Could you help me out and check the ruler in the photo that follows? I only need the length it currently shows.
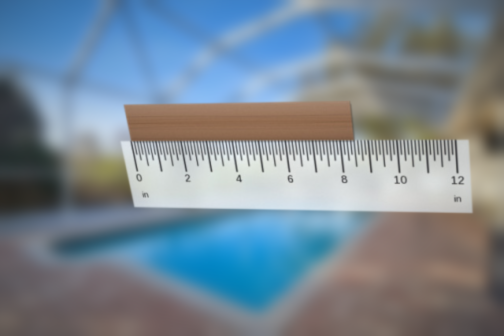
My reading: 8.5 in
